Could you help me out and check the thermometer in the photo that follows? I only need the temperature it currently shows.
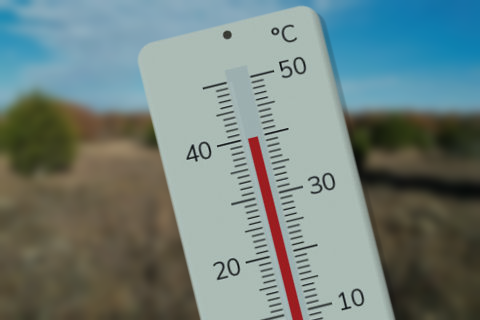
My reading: 40 °C
